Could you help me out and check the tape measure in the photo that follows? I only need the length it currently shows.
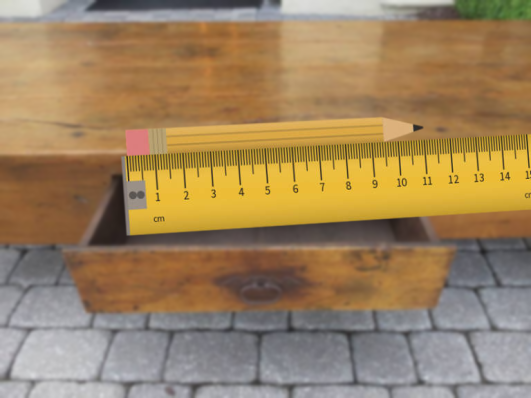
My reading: 11 cm
